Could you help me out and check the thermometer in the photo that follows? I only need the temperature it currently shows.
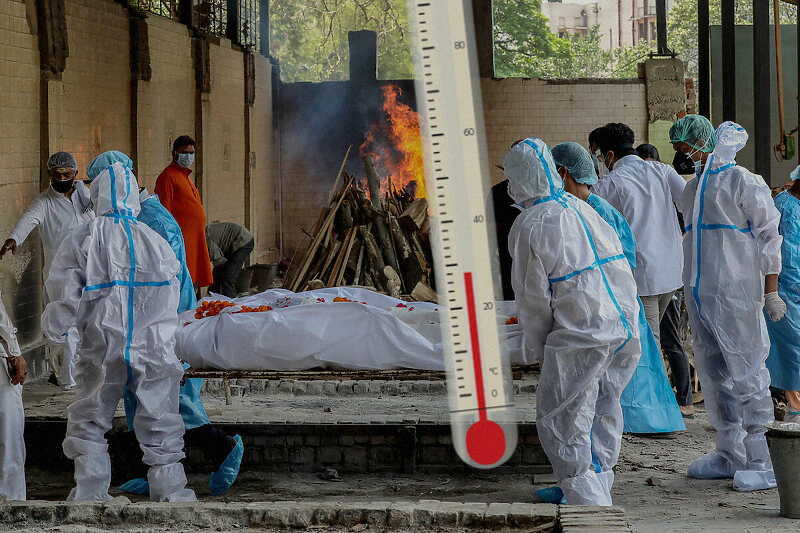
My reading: 28 °C
